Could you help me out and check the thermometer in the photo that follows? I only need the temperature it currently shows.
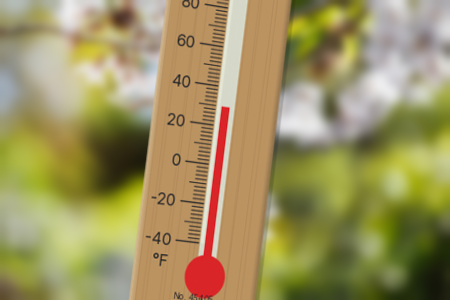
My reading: 30 °F
